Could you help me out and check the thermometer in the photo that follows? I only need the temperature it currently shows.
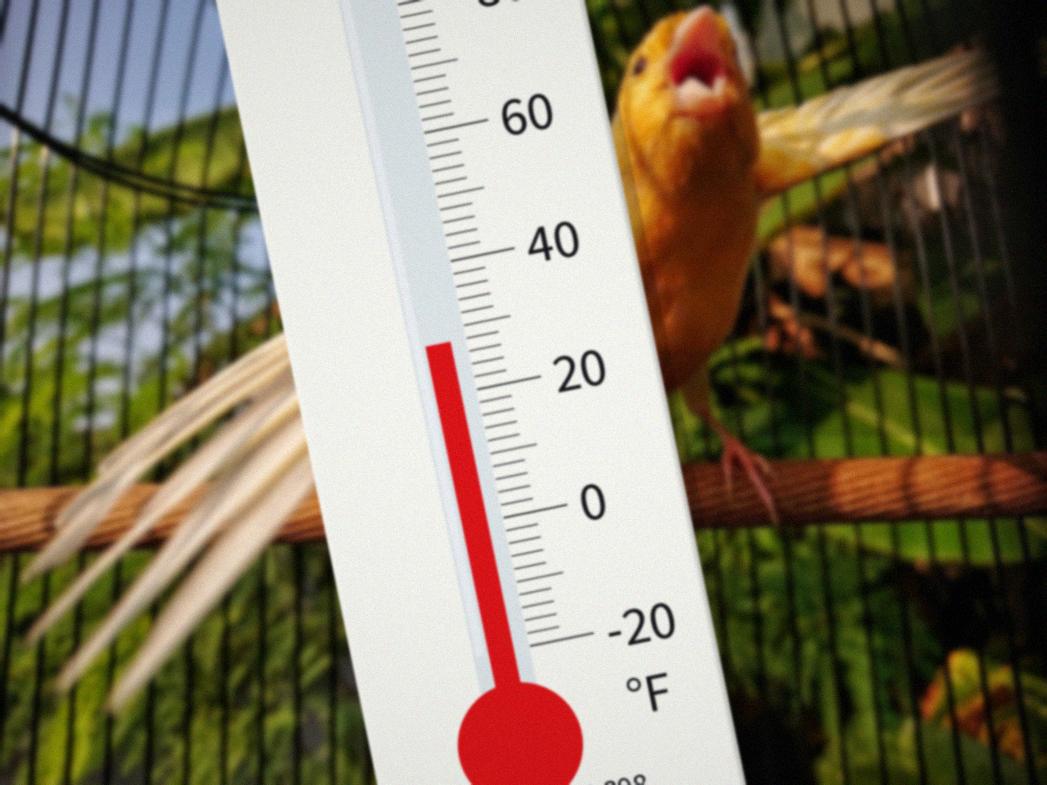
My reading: 28 °F
